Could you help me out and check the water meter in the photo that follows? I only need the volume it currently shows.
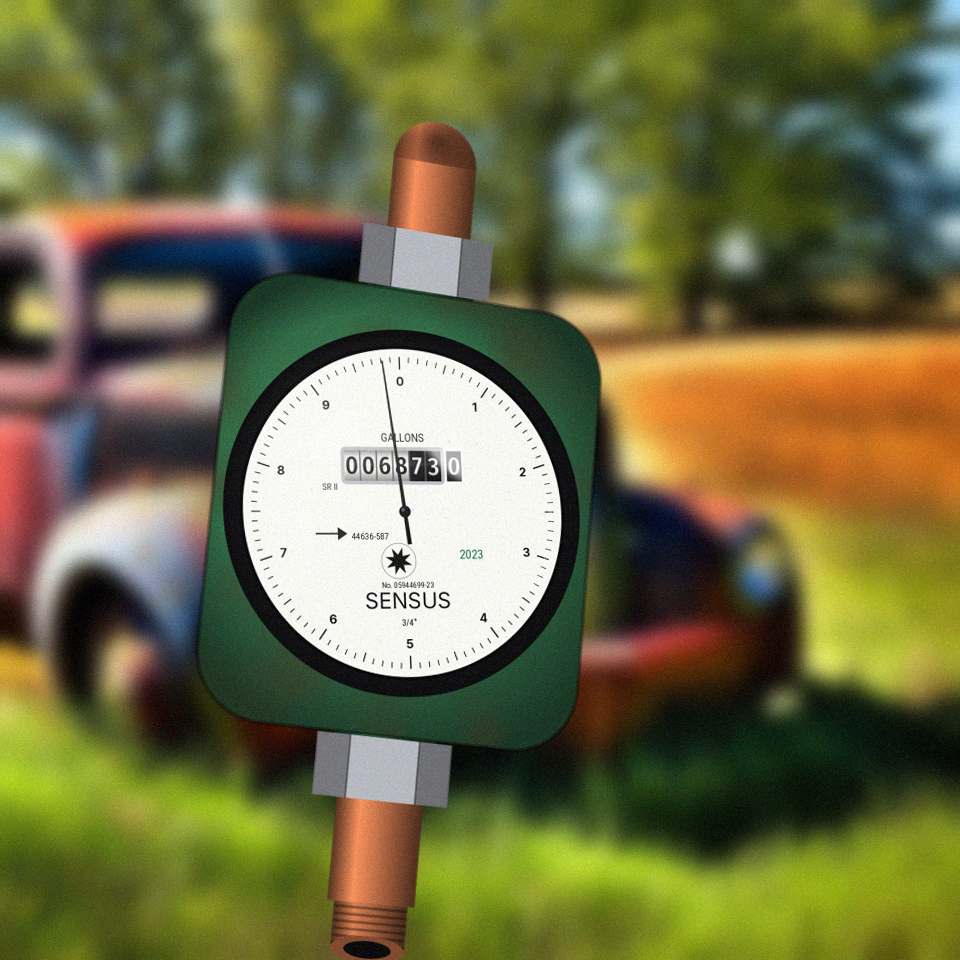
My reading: 68729.8 gal
